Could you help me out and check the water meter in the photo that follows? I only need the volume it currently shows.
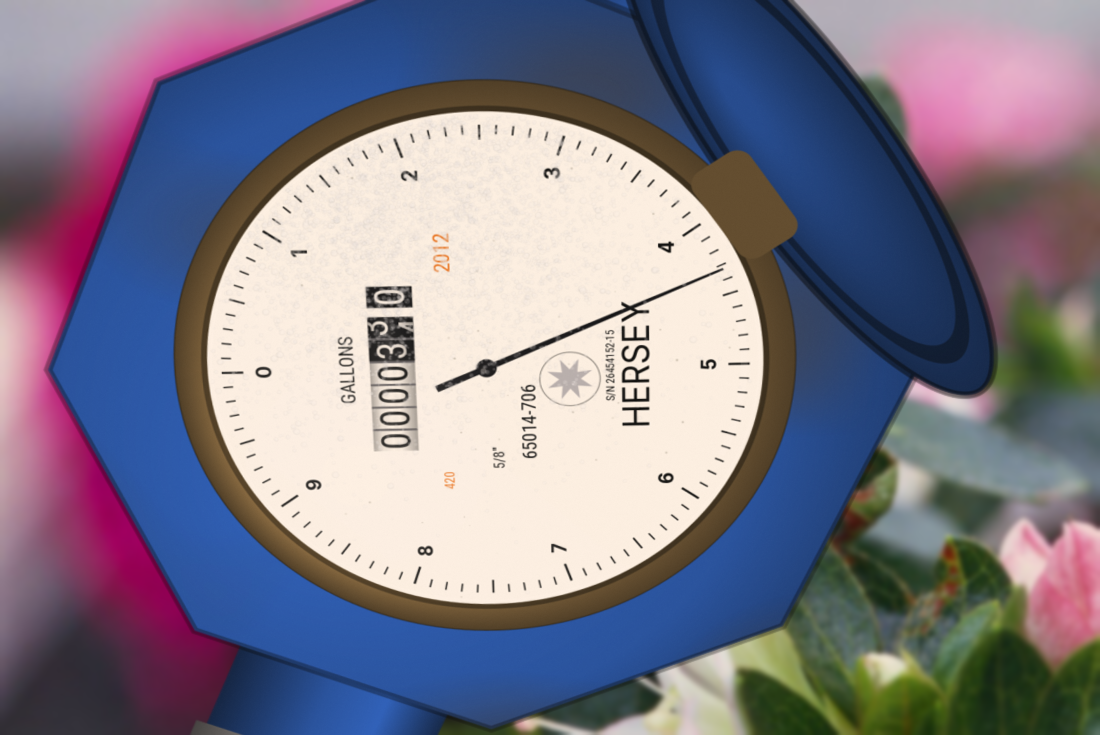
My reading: 334.3 gal
